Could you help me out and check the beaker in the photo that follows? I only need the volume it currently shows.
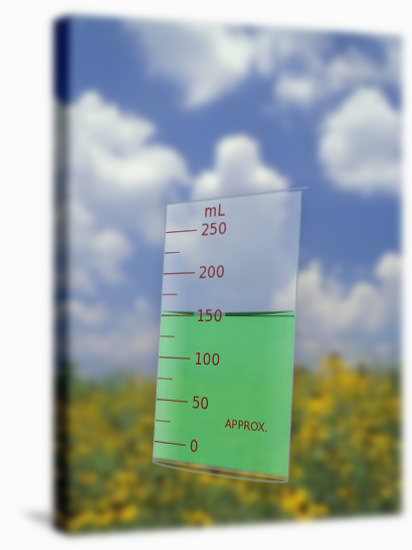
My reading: 150 mL
